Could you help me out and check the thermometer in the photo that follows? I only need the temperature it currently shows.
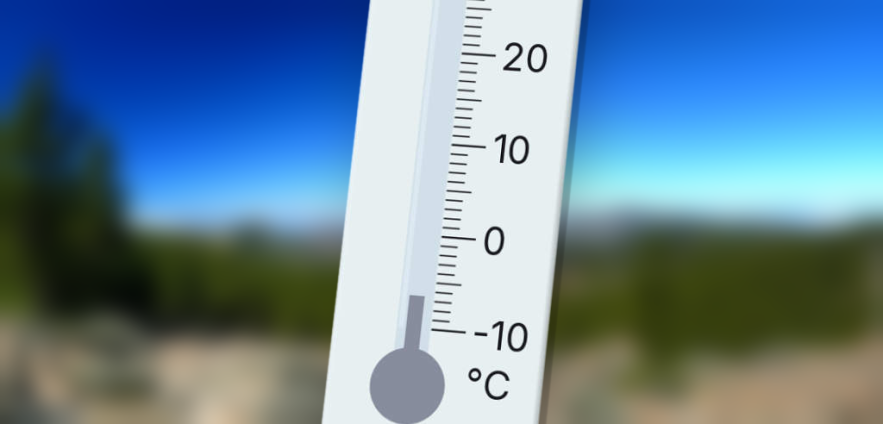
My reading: -6.5 °C
